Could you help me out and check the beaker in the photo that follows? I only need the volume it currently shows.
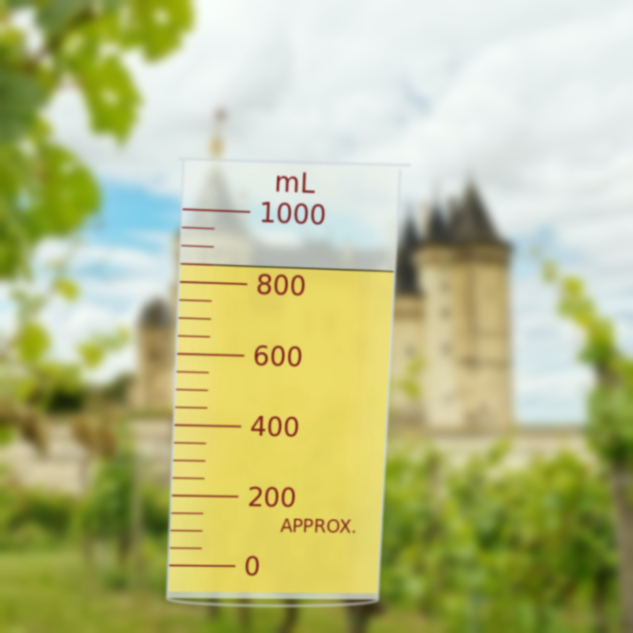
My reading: 850 mL
